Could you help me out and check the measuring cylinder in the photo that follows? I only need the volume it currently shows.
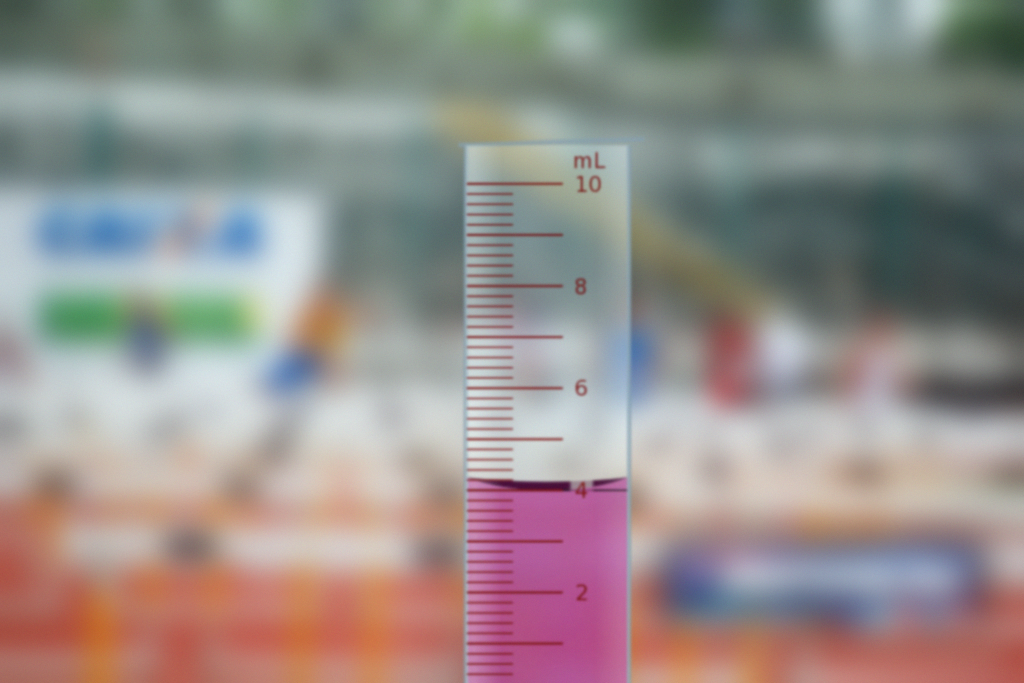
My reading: 4 mL
